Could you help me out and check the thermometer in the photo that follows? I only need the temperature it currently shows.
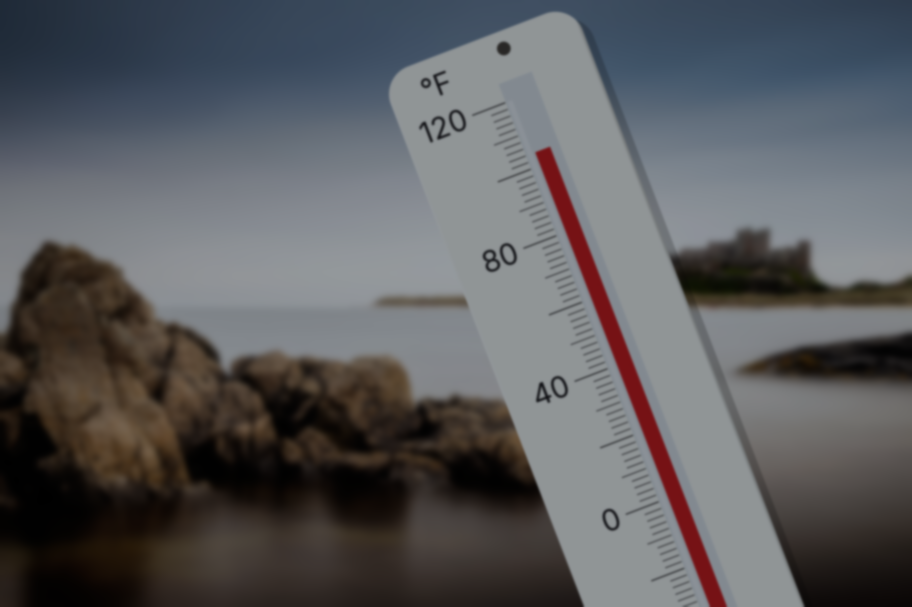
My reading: 104 °F
